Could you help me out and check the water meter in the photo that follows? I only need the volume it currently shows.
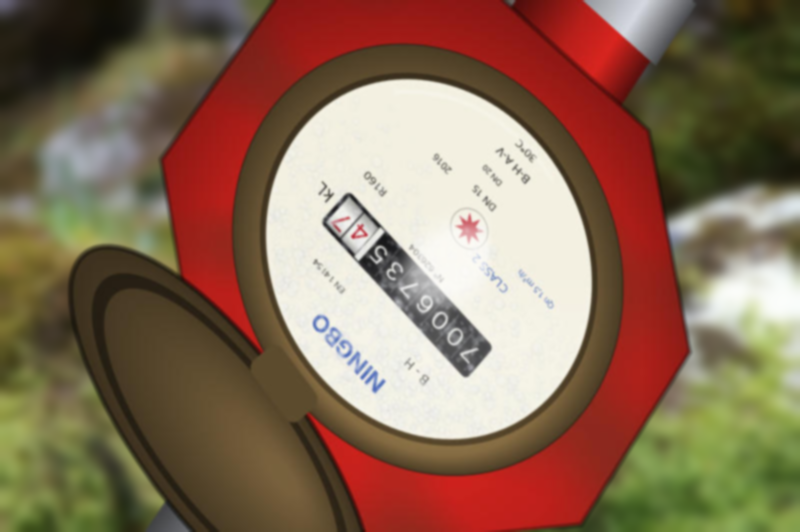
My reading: 7006735.47 kL
